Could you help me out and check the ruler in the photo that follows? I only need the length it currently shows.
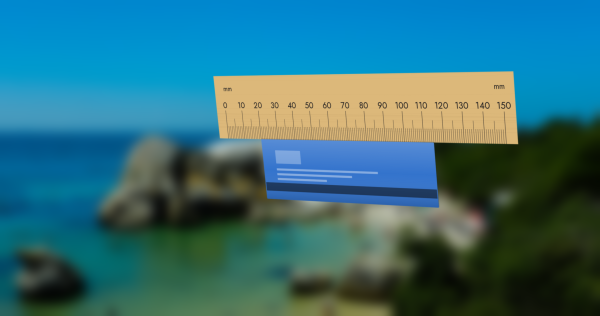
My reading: 95 mm
